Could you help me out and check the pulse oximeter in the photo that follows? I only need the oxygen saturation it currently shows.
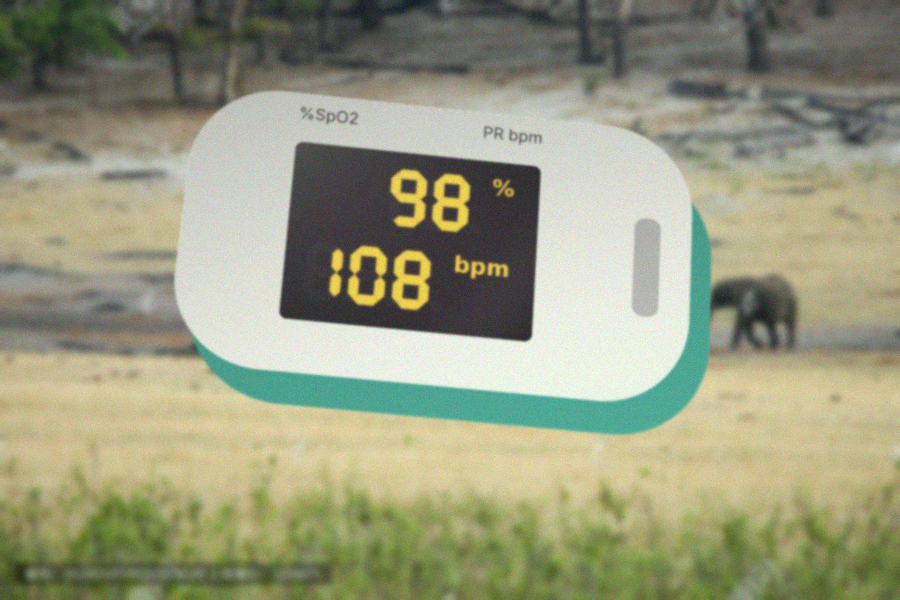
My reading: 98 %
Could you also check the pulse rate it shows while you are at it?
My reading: 108 bpm
